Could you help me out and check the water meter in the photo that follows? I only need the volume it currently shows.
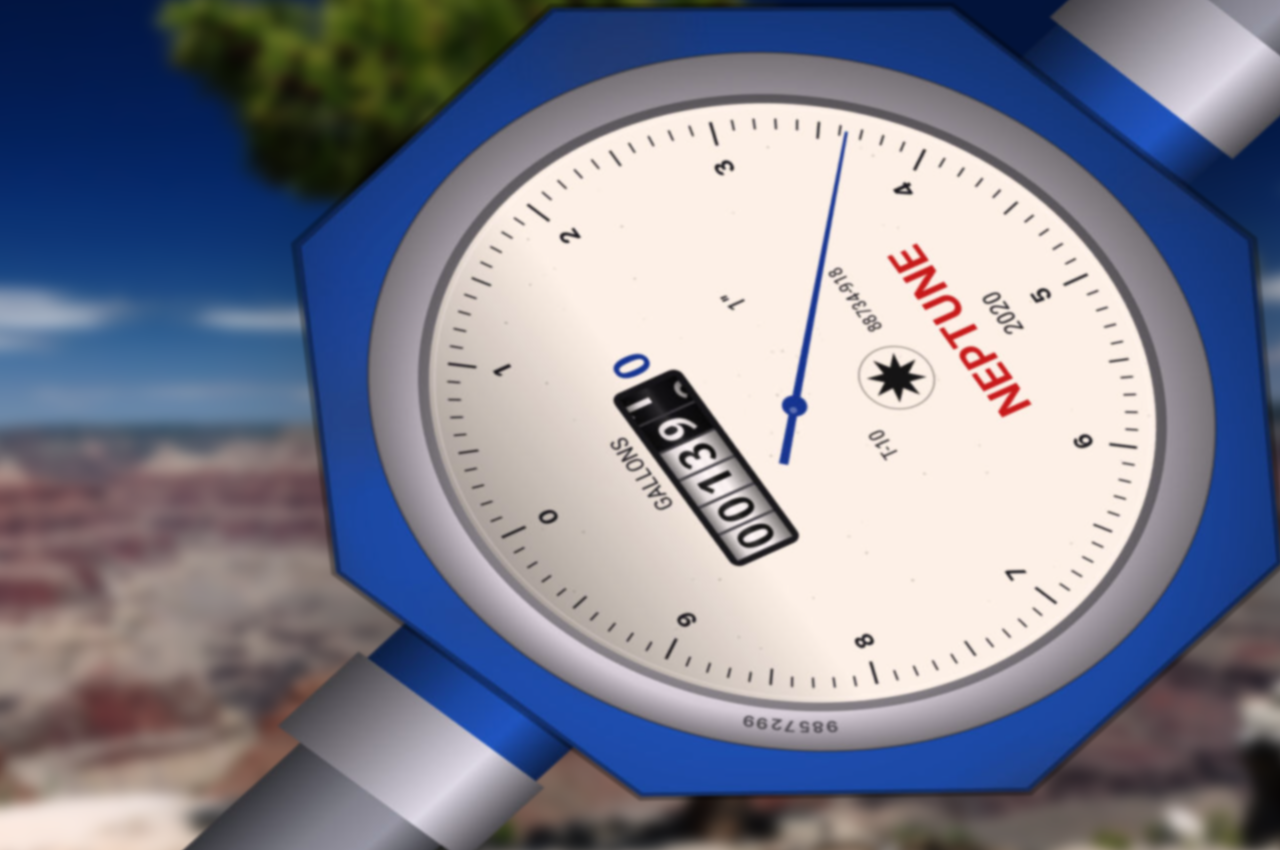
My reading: 13913.6 gal
